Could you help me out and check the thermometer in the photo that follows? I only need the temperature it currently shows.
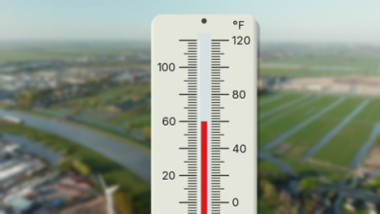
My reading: 60 °F
